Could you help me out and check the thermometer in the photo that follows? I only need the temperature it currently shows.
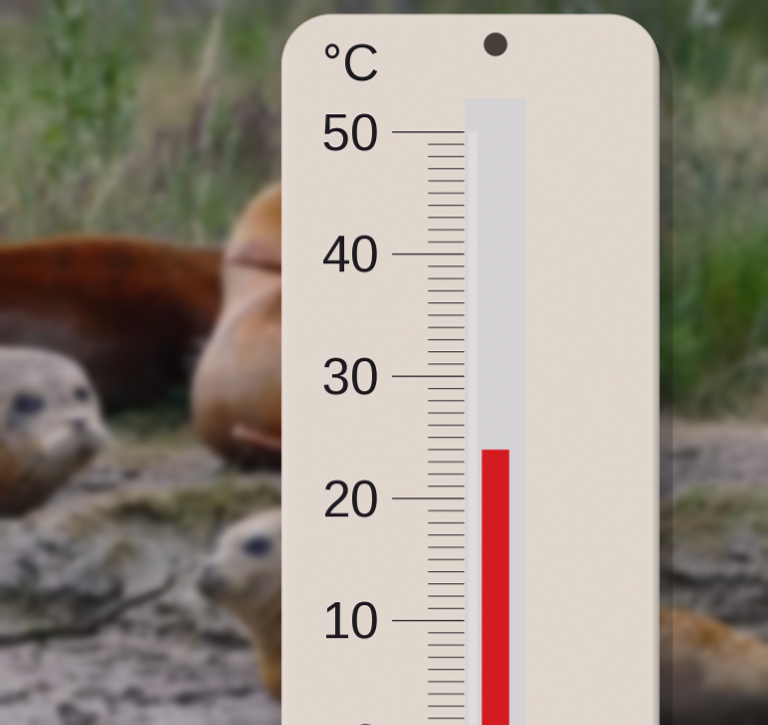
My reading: 24 °C
